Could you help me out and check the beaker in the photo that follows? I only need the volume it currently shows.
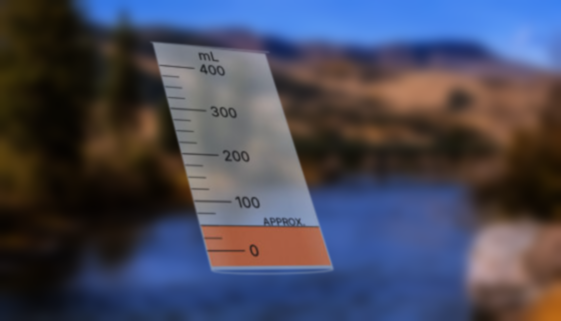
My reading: 50 mL
